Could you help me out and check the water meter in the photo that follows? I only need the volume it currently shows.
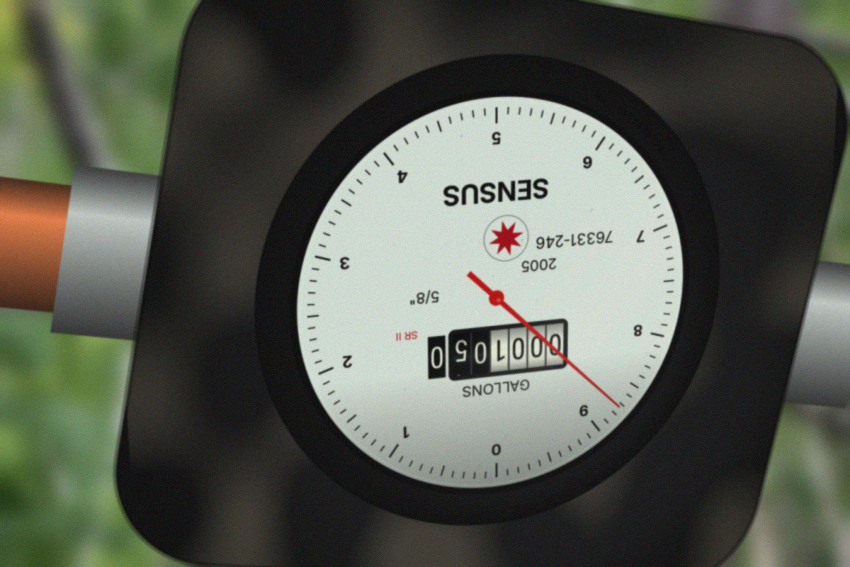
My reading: 1048.7 gal
